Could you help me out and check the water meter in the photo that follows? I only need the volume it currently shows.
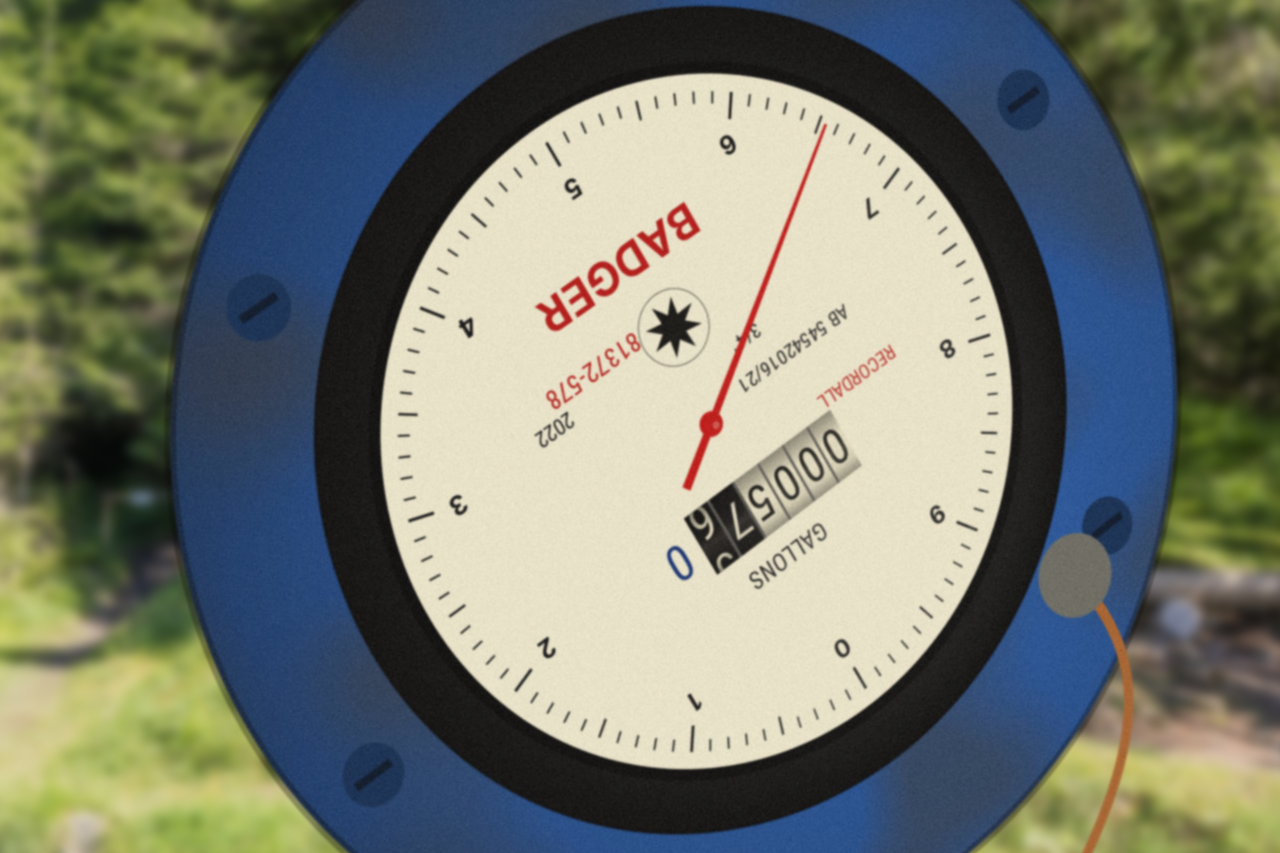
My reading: 5756.5 gal
